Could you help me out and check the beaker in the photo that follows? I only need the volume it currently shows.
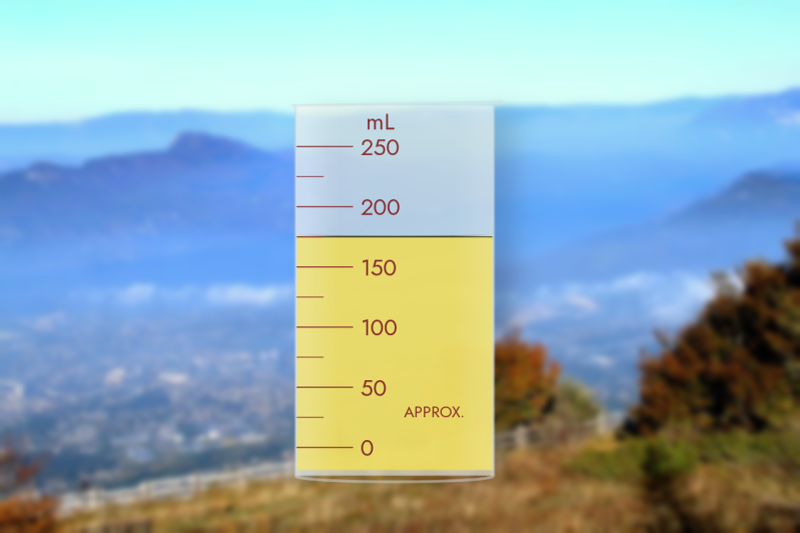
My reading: 175 mL
